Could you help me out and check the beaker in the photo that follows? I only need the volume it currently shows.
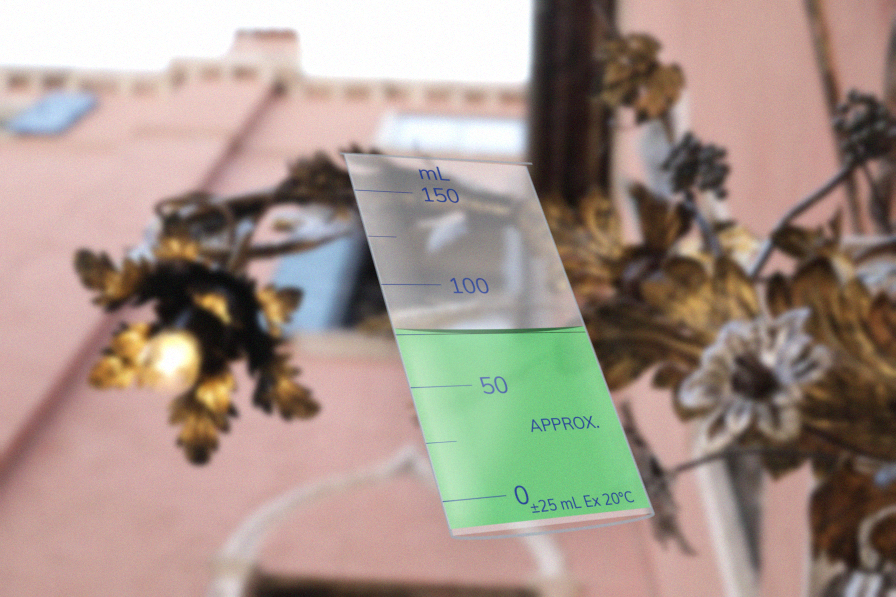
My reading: 75 mL
